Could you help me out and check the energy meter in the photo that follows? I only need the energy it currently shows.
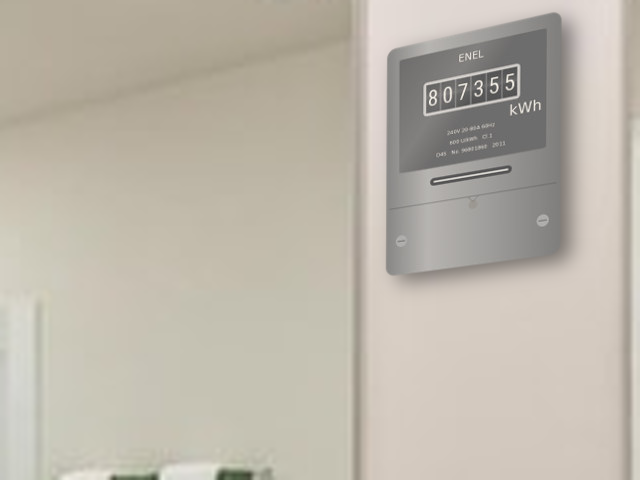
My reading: 807355 kWh
